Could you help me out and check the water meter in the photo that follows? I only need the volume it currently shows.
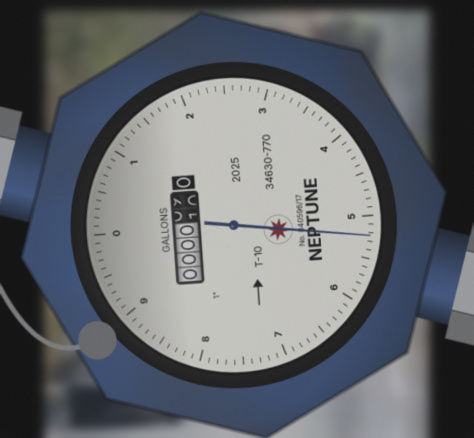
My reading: 95.2 gal
